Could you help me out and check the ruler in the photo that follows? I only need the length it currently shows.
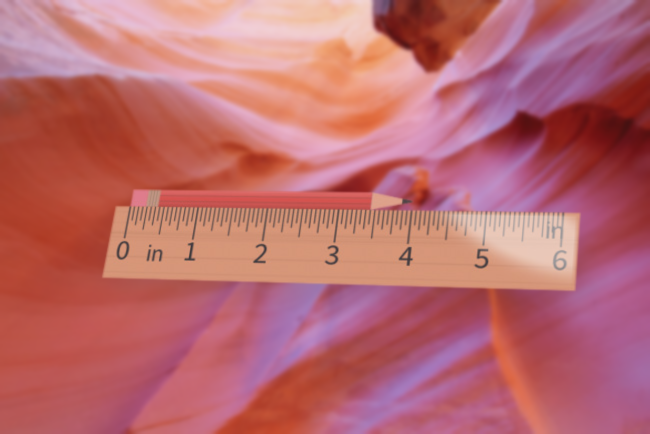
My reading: 4 in
